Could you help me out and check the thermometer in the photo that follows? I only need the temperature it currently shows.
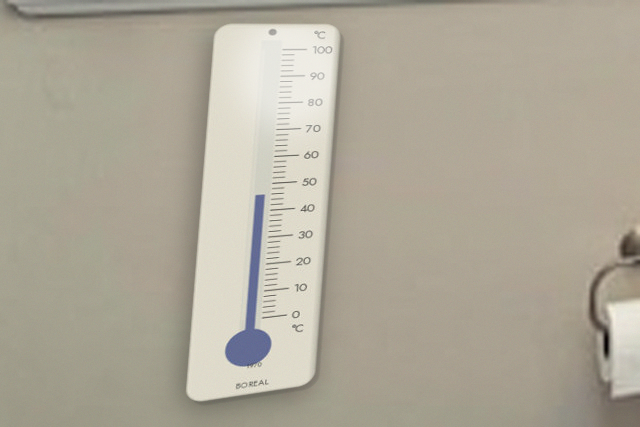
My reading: 46 °C
